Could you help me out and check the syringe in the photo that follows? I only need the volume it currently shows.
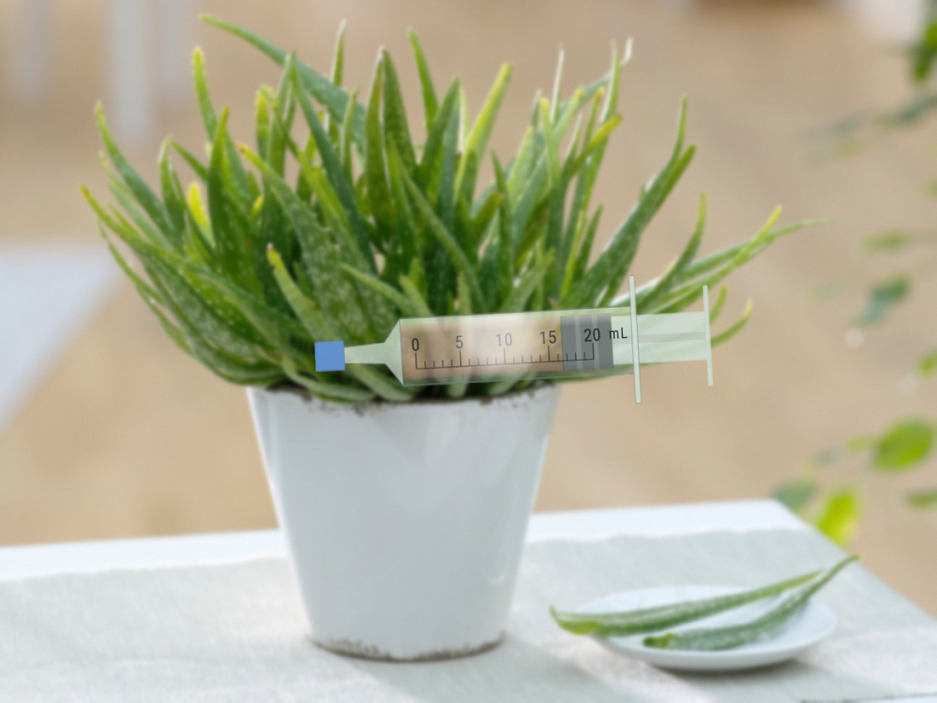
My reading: 16.5 mL
